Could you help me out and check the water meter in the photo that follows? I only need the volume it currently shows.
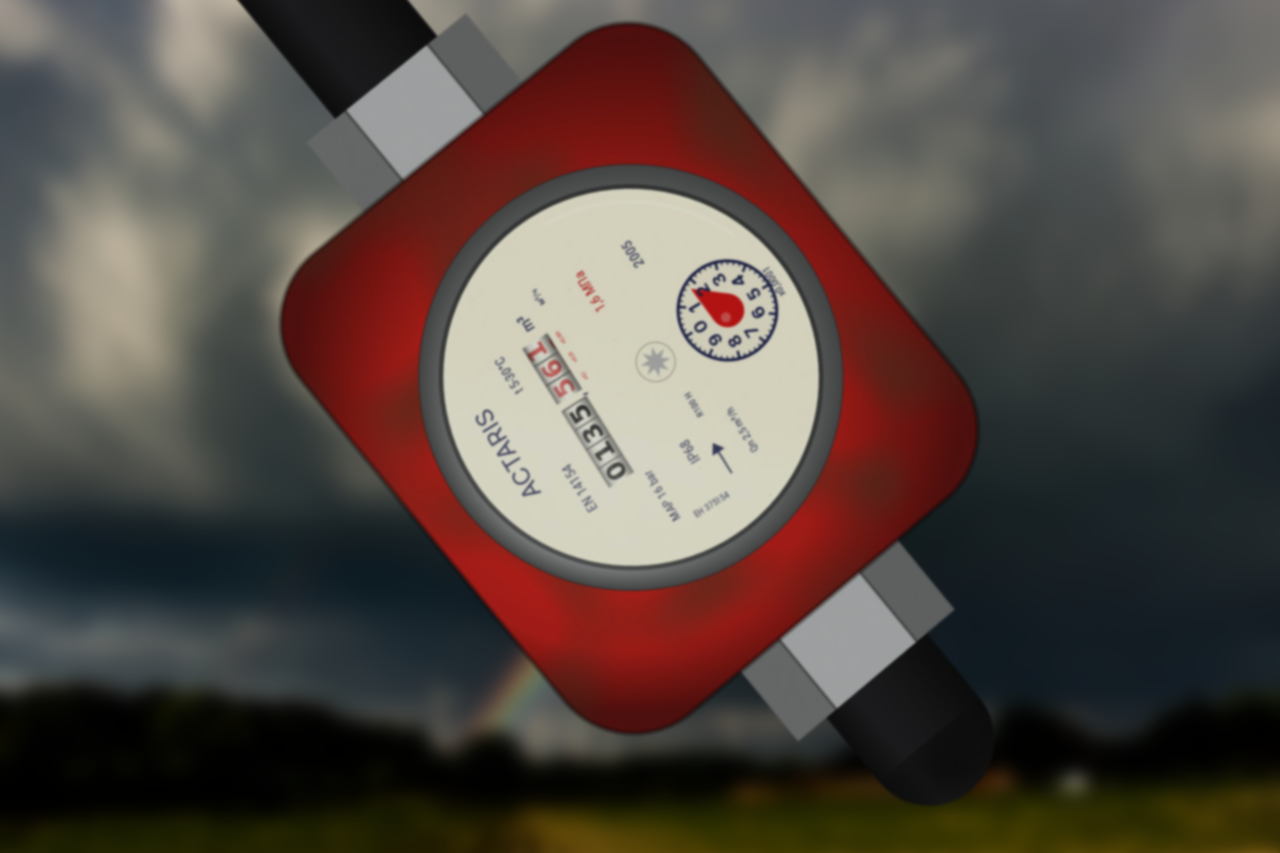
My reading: 135.5611 m³
